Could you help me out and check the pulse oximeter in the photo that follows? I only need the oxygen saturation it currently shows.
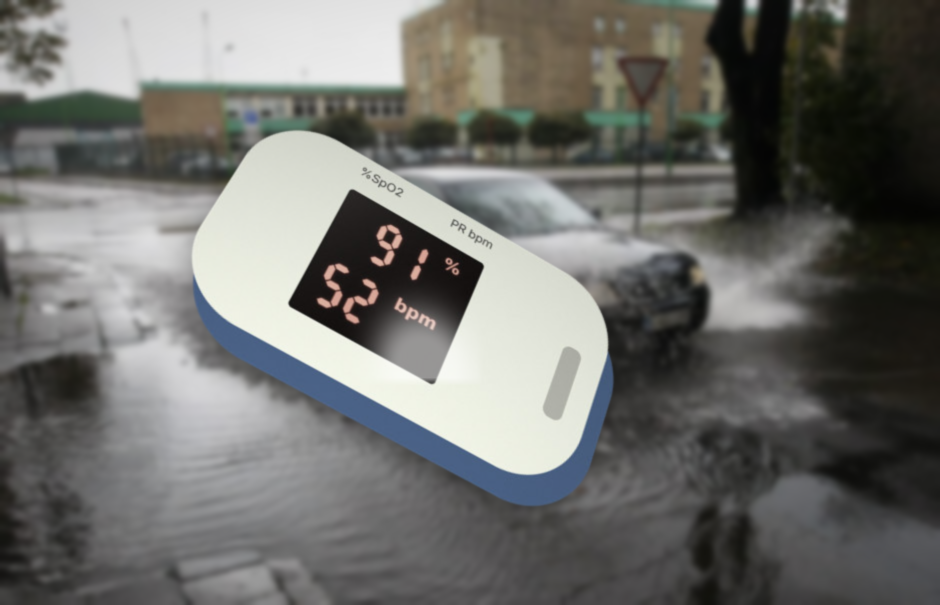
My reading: 91 %
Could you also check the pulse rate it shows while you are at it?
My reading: 52 bpm
